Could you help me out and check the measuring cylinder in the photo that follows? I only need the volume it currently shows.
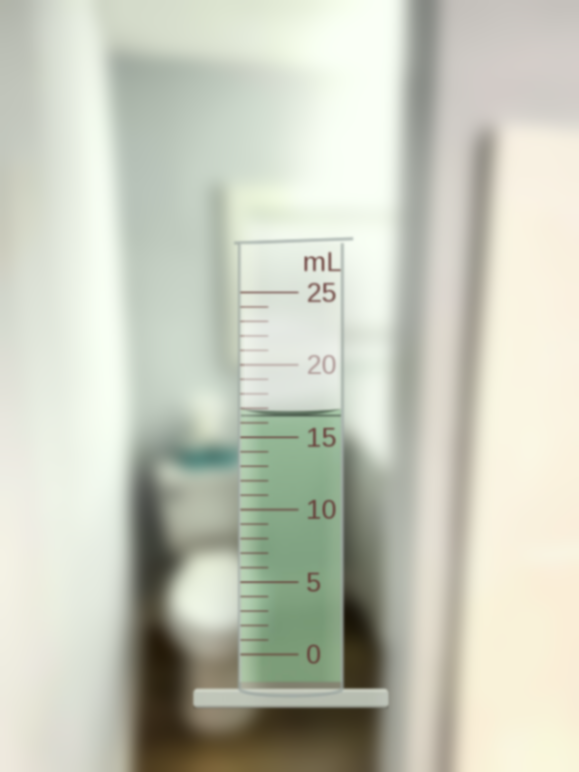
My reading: 16.5 mL
